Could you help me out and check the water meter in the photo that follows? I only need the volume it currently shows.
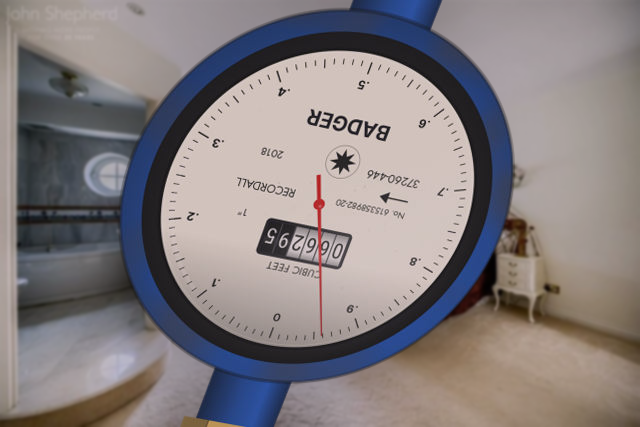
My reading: 66294.94 ft³
